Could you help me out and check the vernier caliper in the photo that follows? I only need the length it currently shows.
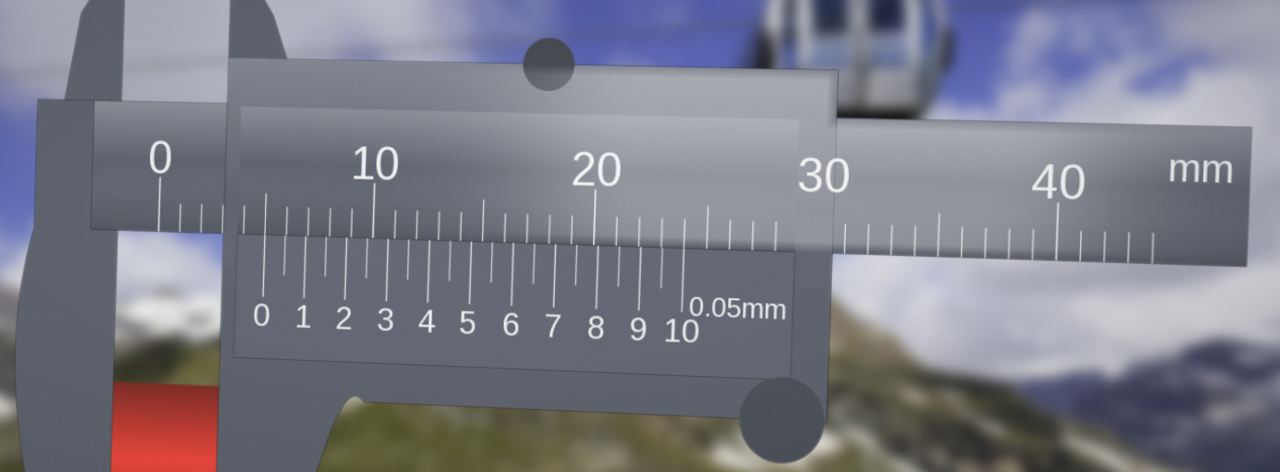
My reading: 5.0 mm
